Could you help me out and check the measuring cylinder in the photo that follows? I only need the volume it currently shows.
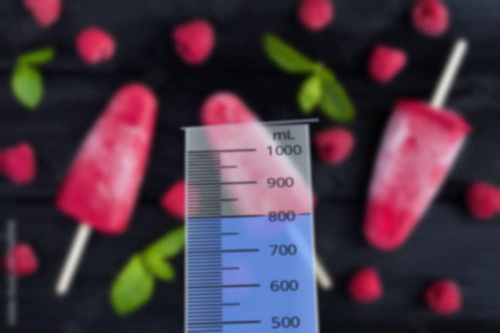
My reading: 800 mL
